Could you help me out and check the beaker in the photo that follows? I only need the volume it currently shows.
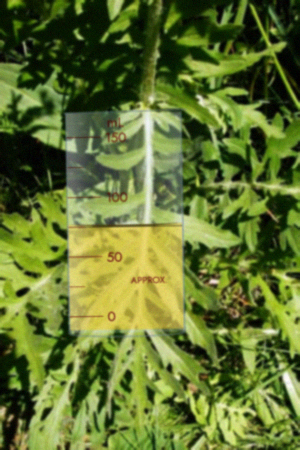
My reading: 75 mL
